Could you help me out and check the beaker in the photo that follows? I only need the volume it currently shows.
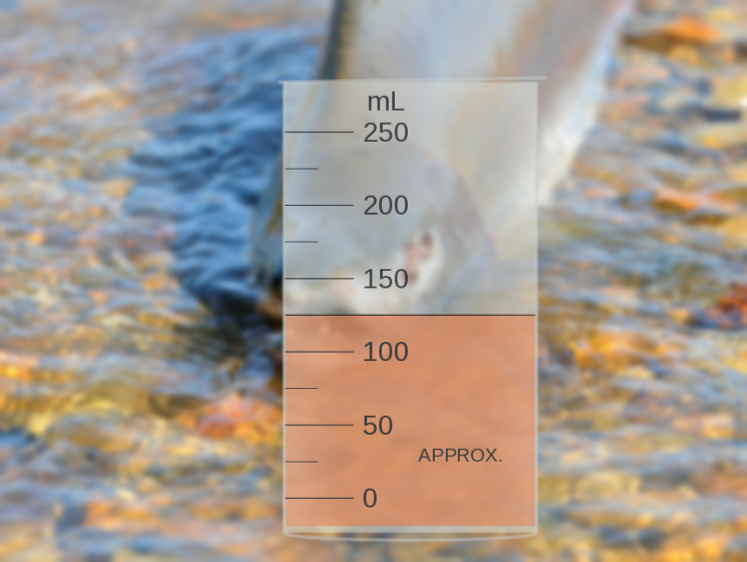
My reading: 125 mL
